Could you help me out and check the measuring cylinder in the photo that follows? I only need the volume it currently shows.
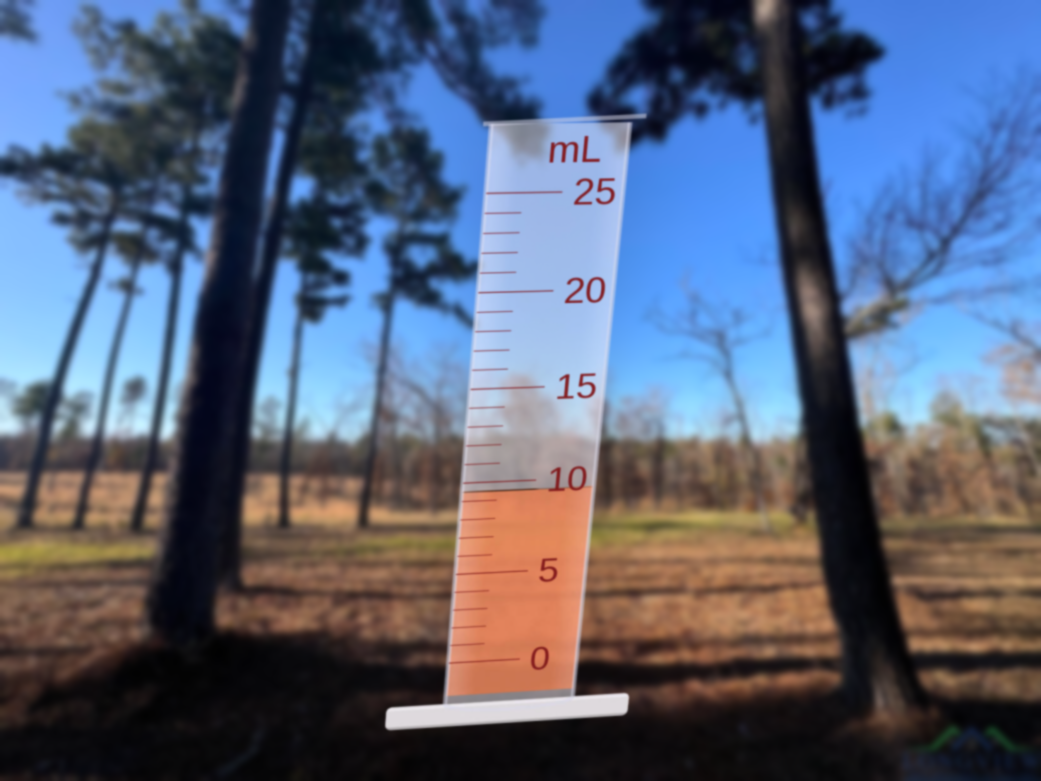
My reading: 9.5 mL
